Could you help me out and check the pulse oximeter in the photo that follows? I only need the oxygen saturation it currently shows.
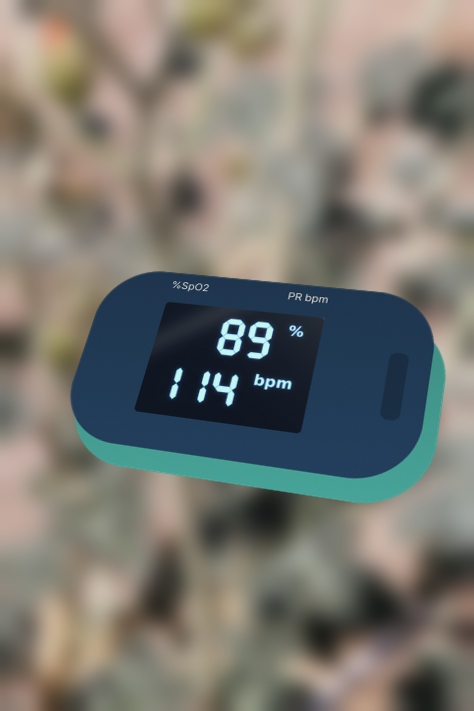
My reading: 89 %
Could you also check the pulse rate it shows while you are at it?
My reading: 114 bpm
